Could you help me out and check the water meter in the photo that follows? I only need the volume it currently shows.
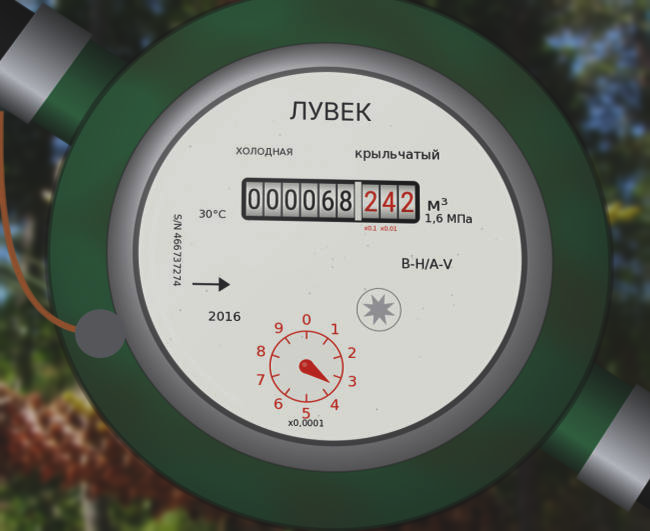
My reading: 68.2423 m³
